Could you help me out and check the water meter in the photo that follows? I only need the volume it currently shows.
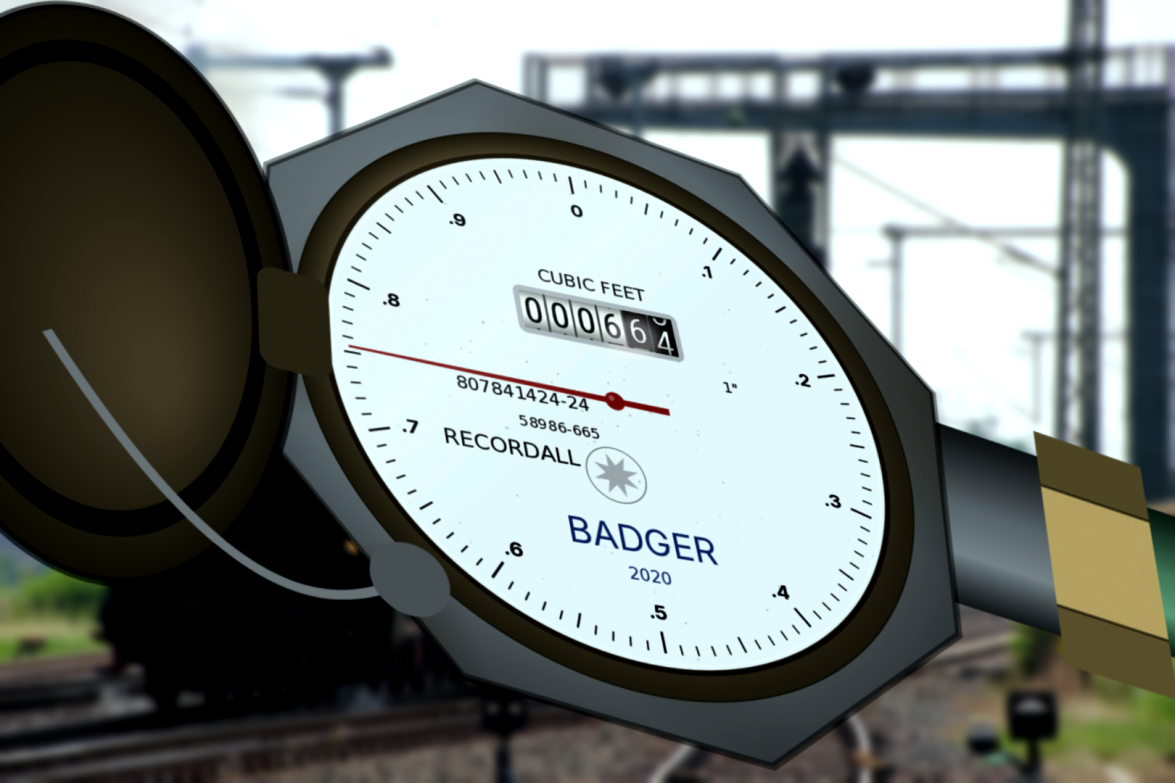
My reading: 663.75 ft³
